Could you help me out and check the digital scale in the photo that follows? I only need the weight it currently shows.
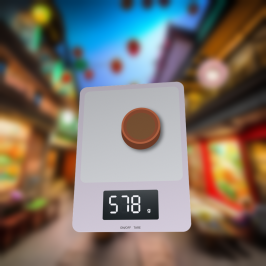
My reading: 578 g
